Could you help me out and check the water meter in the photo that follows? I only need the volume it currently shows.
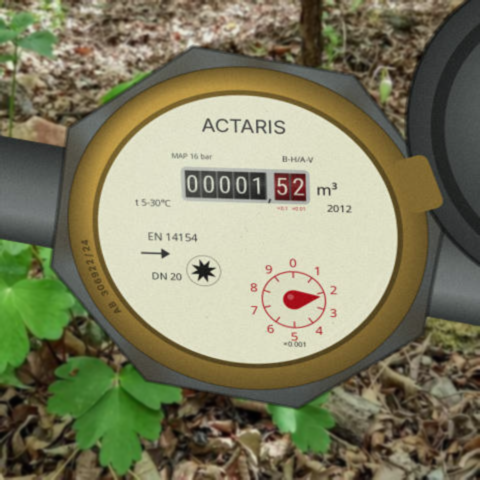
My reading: 1.522 m³
